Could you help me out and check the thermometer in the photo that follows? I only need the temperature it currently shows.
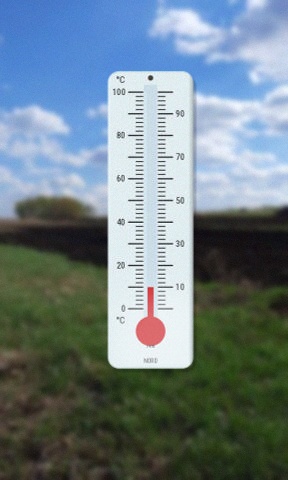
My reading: 10 °C
